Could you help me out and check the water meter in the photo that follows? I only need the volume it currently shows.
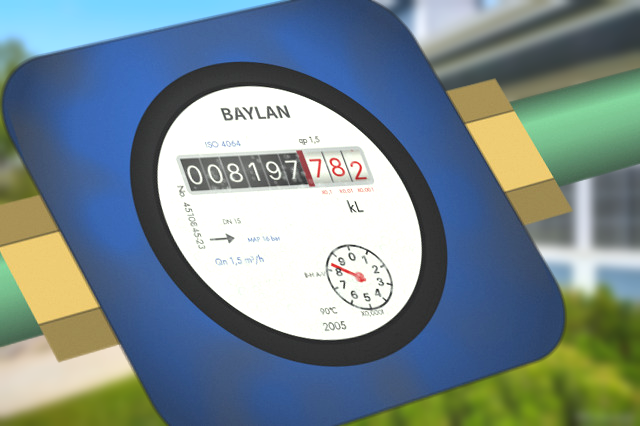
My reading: 8197.7818 kL
